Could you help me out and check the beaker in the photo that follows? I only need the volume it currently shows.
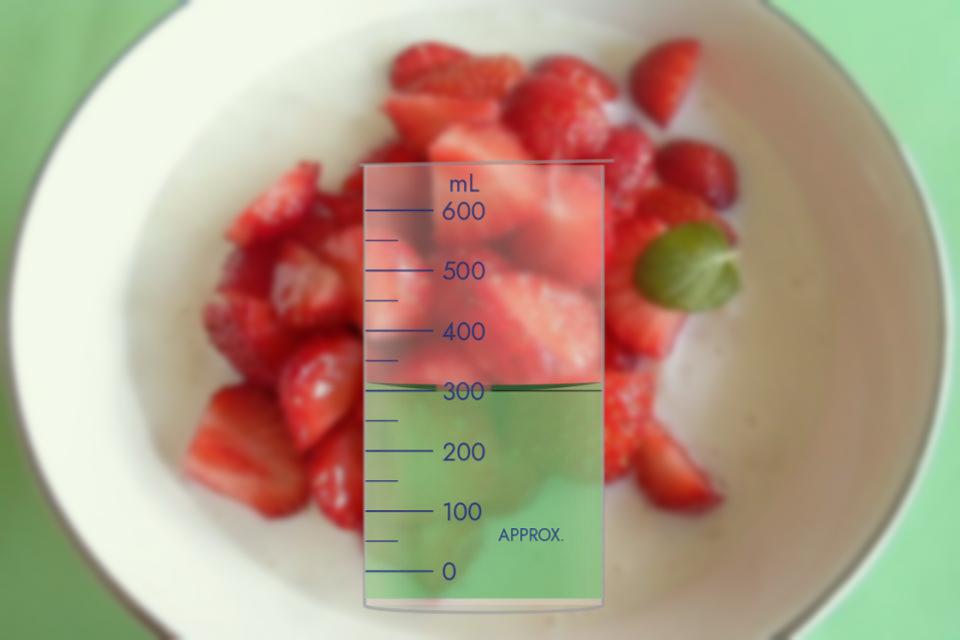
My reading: 300 mL
